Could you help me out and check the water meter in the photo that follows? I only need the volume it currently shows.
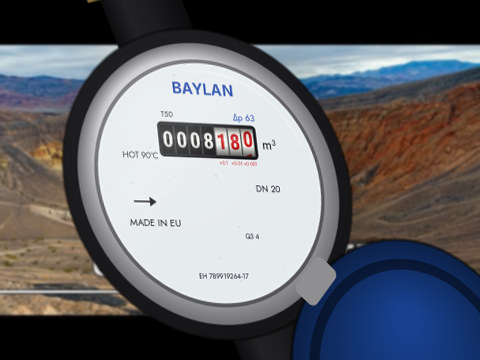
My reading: 8.180 m³
